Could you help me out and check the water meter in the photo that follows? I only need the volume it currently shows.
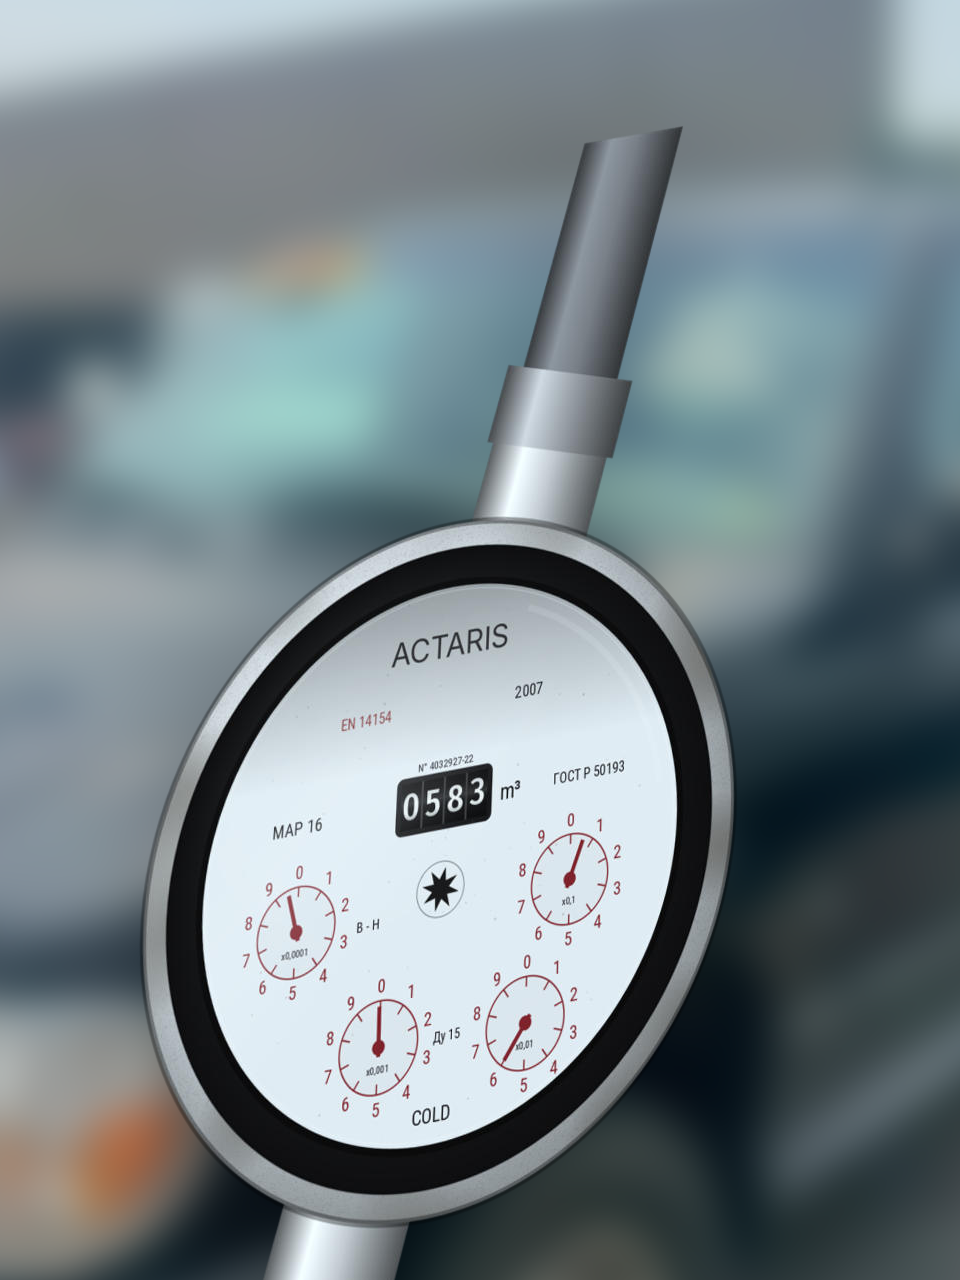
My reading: 583.0599 m³
